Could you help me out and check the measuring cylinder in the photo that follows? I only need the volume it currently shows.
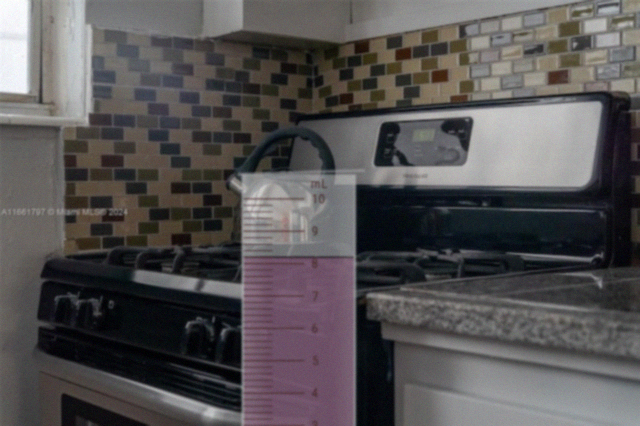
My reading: 8.2 mL
